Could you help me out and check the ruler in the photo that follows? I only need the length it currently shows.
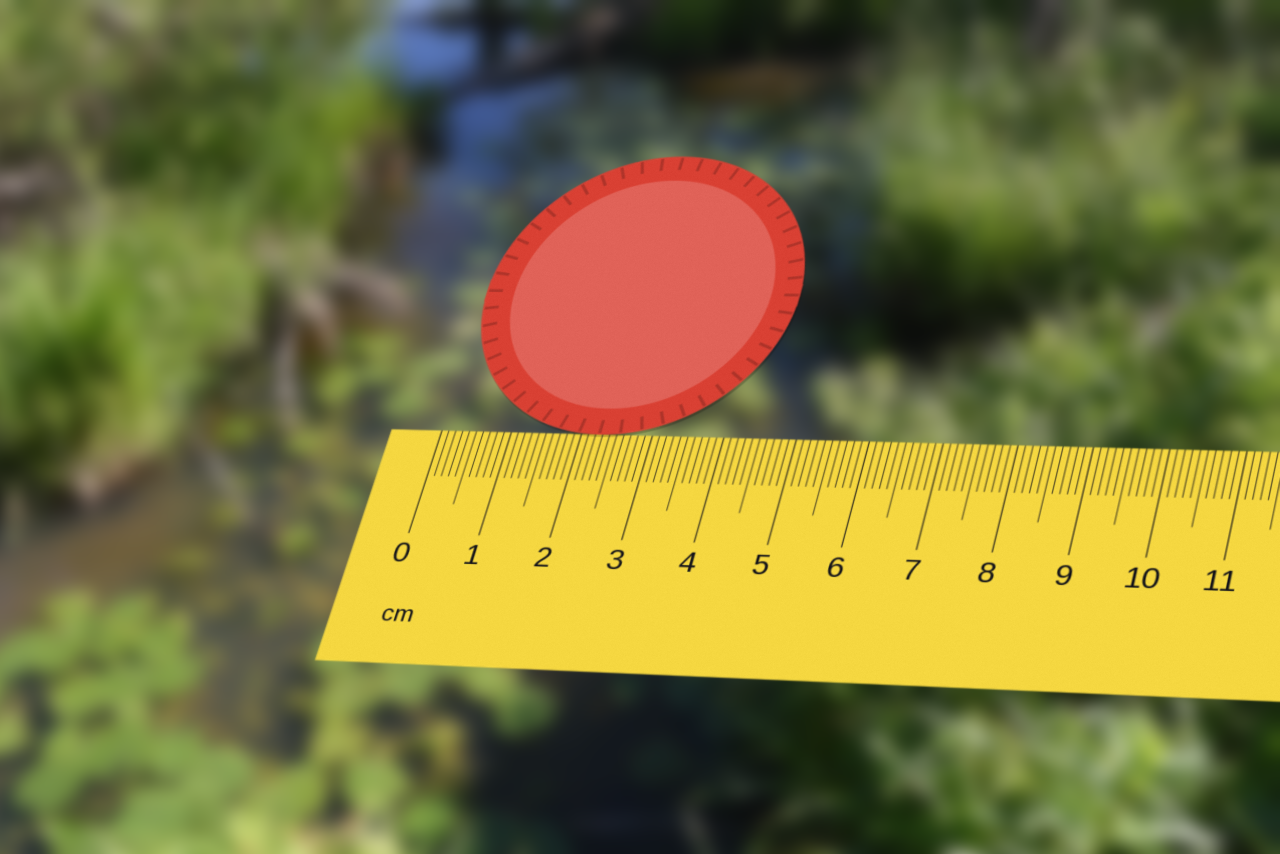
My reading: 4.5 cm
